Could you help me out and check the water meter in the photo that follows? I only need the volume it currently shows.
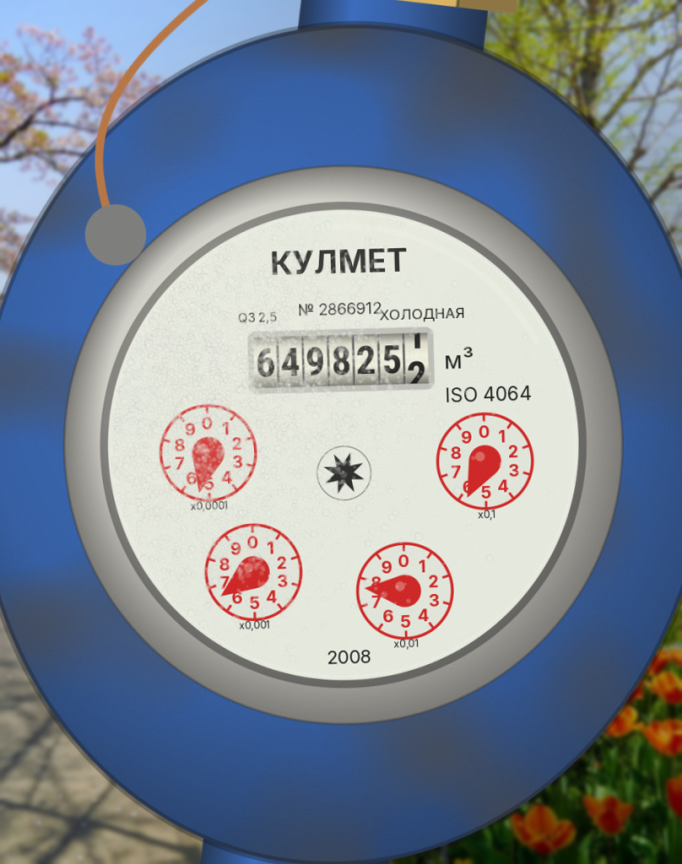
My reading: 6498251.5765 m³
